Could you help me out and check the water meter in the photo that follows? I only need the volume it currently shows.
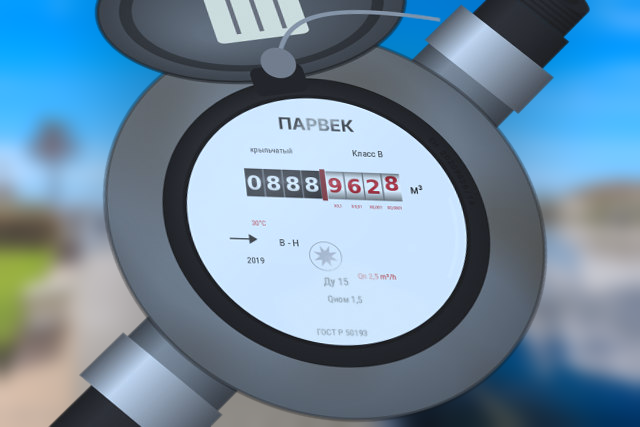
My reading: 888.9628 m³
